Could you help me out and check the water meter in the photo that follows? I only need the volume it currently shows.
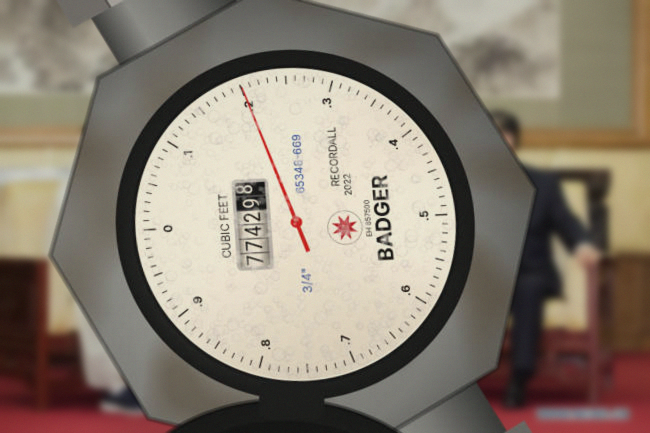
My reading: 774298.20 ft³
